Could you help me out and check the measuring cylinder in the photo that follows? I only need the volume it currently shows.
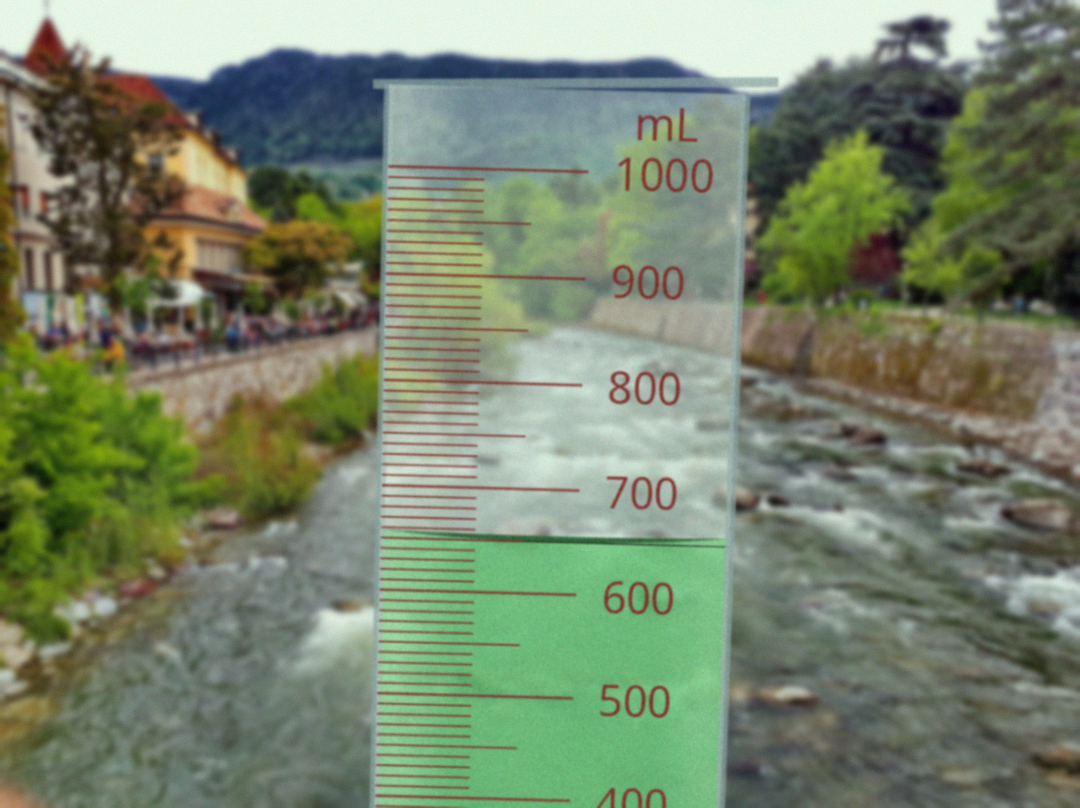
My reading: 650 mL
